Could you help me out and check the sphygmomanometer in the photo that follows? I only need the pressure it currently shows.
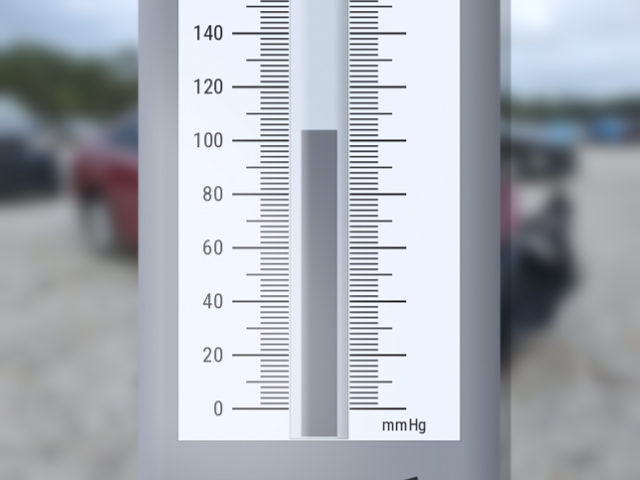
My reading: 104 mmHg
